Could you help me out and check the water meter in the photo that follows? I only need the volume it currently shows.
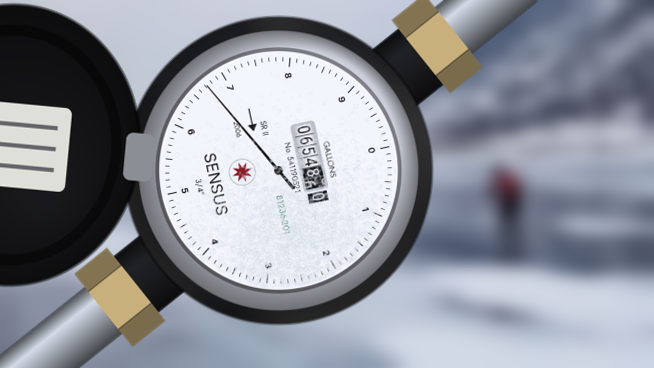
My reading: 654856.7 gal
